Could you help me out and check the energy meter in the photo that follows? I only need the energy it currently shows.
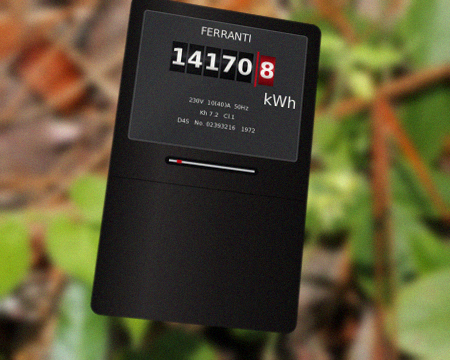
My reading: 14170.8 kWh
